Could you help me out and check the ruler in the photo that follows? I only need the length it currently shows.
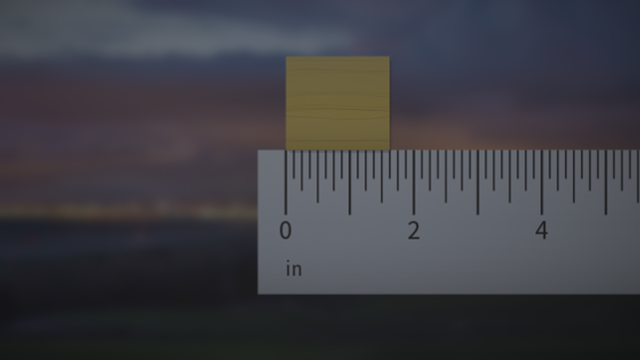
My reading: 1.625 in
